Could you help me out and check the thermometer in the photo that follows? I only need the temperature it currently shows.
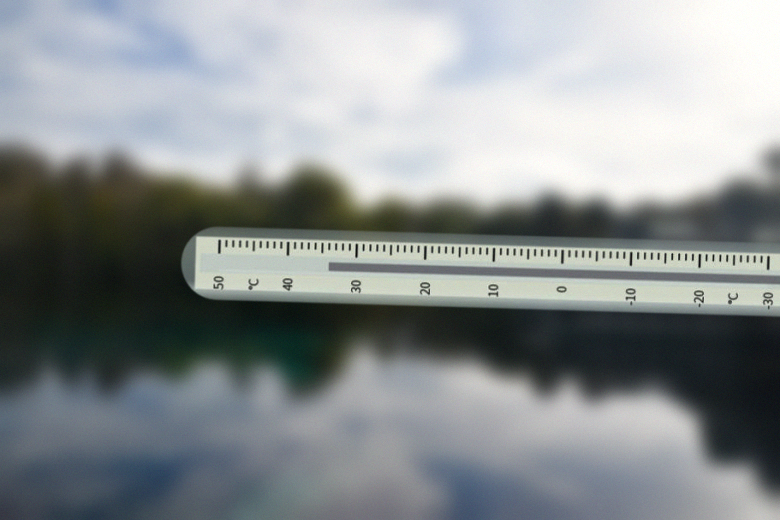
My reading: 34 °C
